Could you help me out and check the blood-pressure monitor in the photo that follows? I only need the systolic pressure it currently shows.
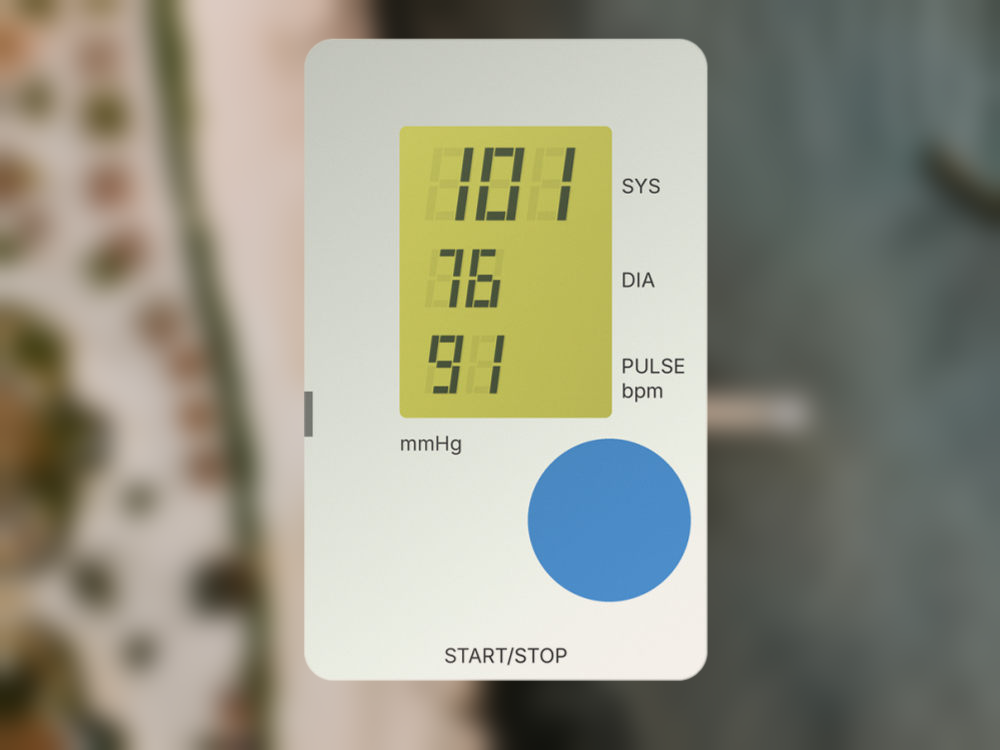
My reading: 101 mmHg
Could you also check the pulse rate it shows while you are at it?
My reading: 91 bpm
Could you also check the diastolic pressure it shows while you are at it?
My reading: 76 mmHg
